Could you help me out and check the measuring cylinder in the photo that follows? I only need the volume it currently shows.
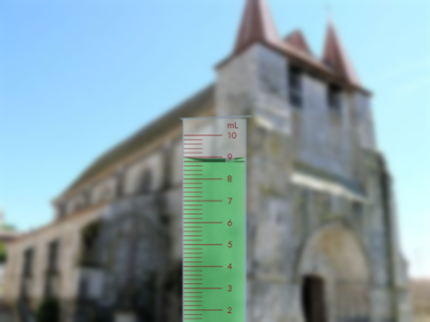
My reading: 8.8 mL
